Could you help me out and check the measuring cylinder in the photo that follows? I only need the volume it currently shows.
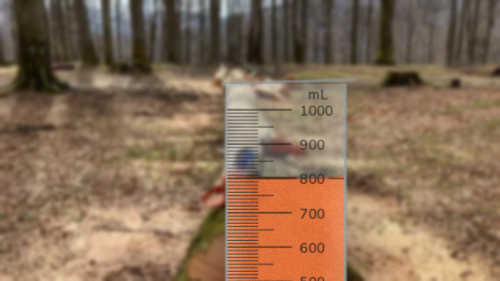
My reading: 800 mL
